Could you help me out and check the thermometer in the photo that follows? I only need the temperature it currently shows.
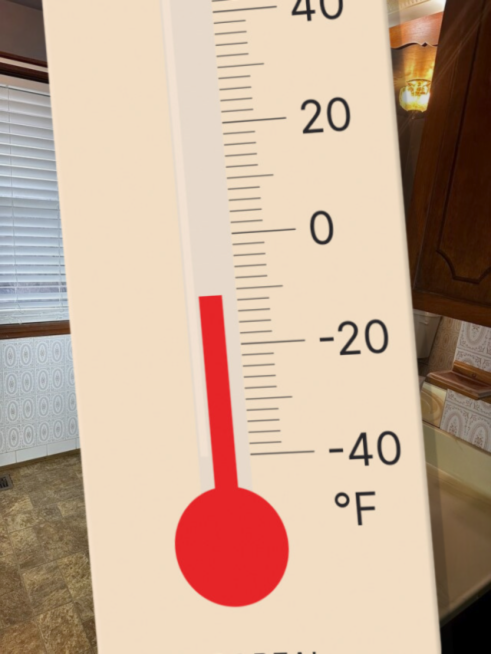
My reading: -11 °F
